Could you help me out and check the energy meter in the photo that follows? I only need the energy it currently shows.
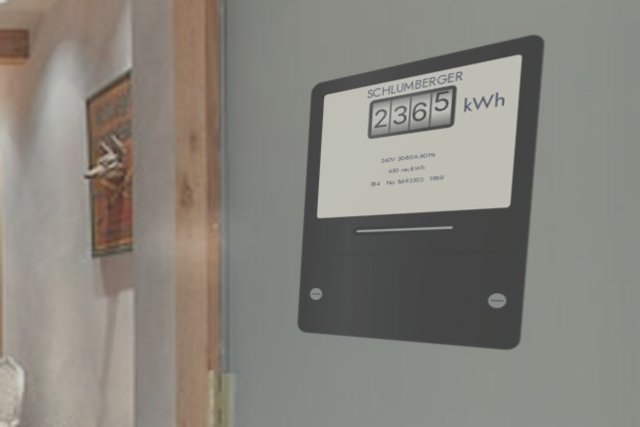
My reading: 2365 kWh
